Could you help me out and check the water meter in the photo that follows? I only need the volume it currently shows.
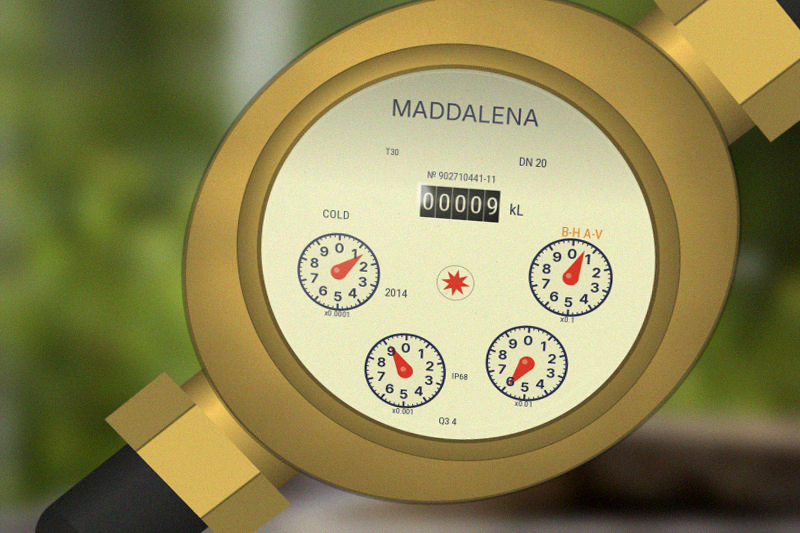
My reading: 9.0591 kL
